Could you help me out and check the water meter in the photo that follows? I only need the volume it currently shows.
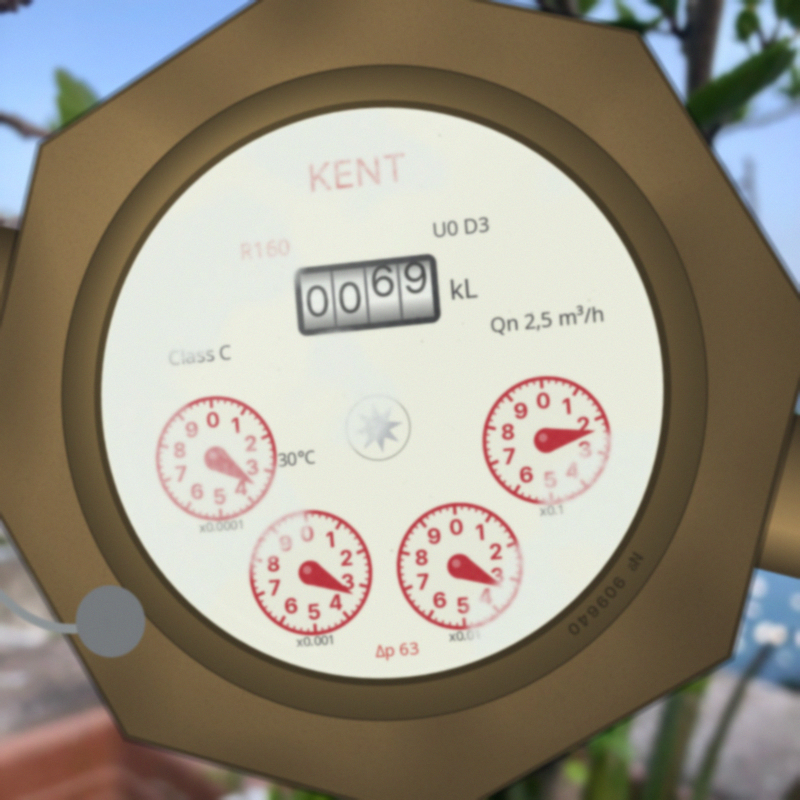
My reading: 69.2333 kL
